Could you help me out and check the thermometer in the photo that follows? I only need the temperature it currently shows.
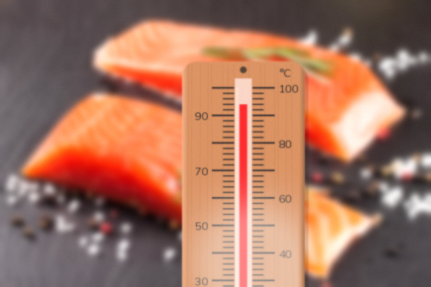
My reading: 94 °C
